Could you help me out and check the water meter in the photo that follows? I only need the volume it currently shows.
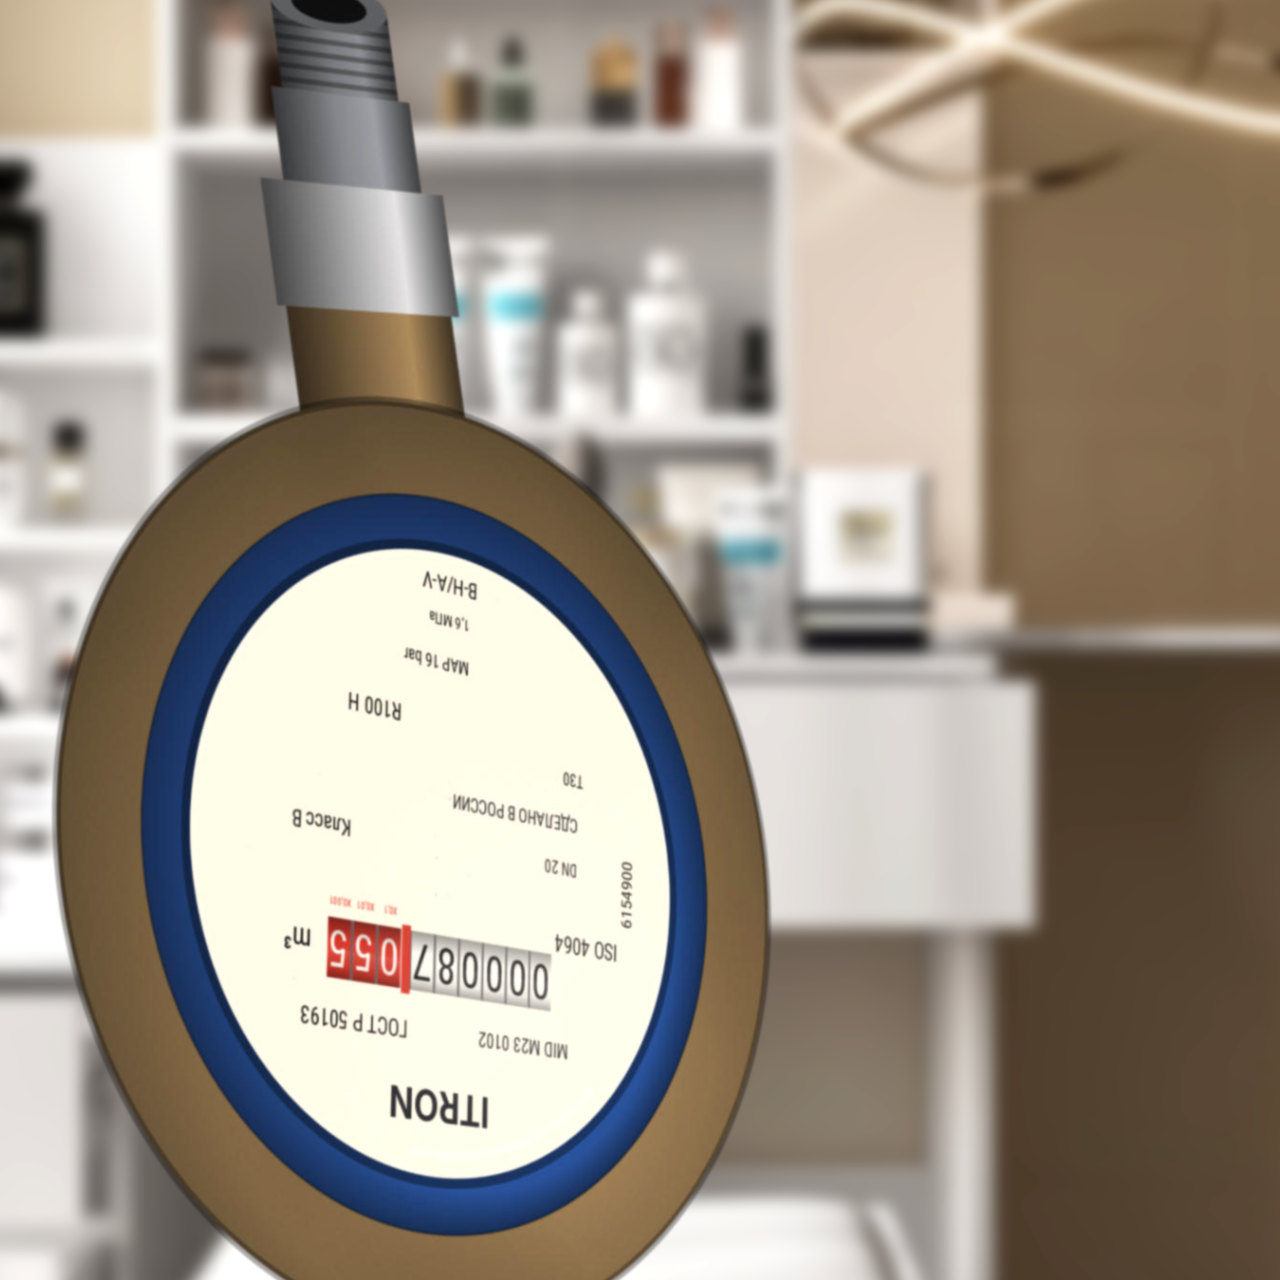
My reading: 87.055 m³
